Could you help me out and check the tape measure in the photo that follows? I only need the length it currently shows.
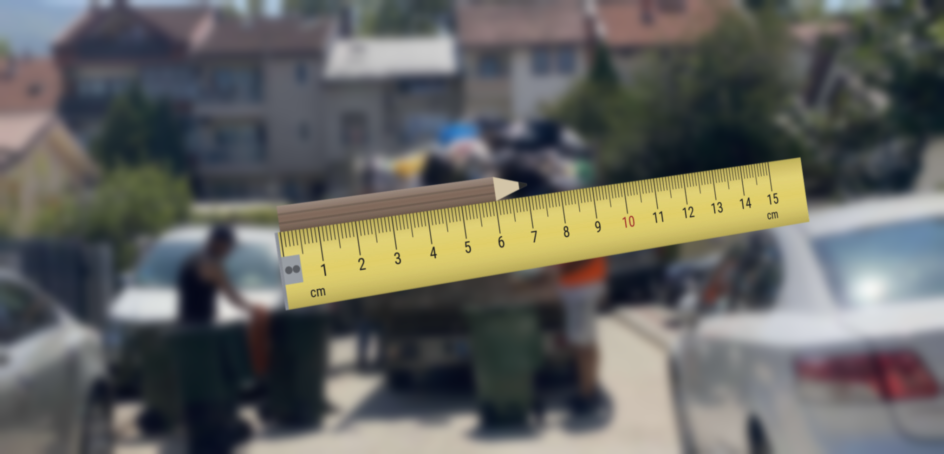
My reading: 7 cm
